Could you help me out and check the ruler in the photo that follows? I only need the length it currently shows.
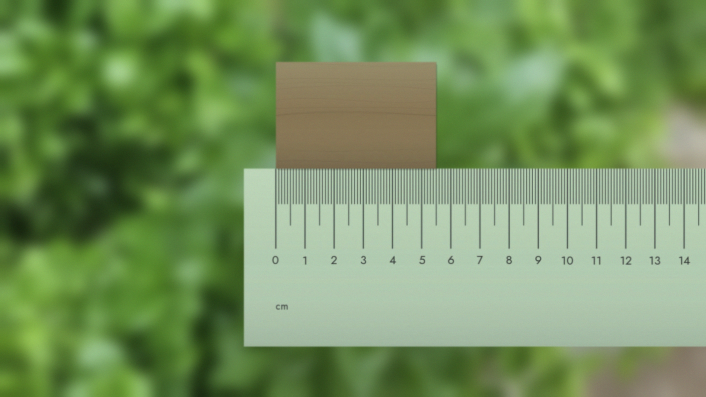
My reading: 5.5 cm
